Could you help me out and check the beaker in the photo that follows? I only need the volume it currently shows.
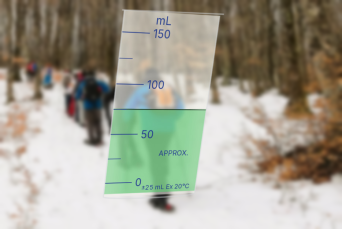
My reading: 75 mL
